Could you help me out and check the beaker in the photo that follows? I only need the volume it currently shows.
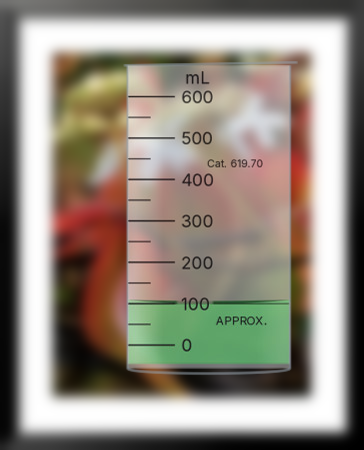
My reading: 100 mL
